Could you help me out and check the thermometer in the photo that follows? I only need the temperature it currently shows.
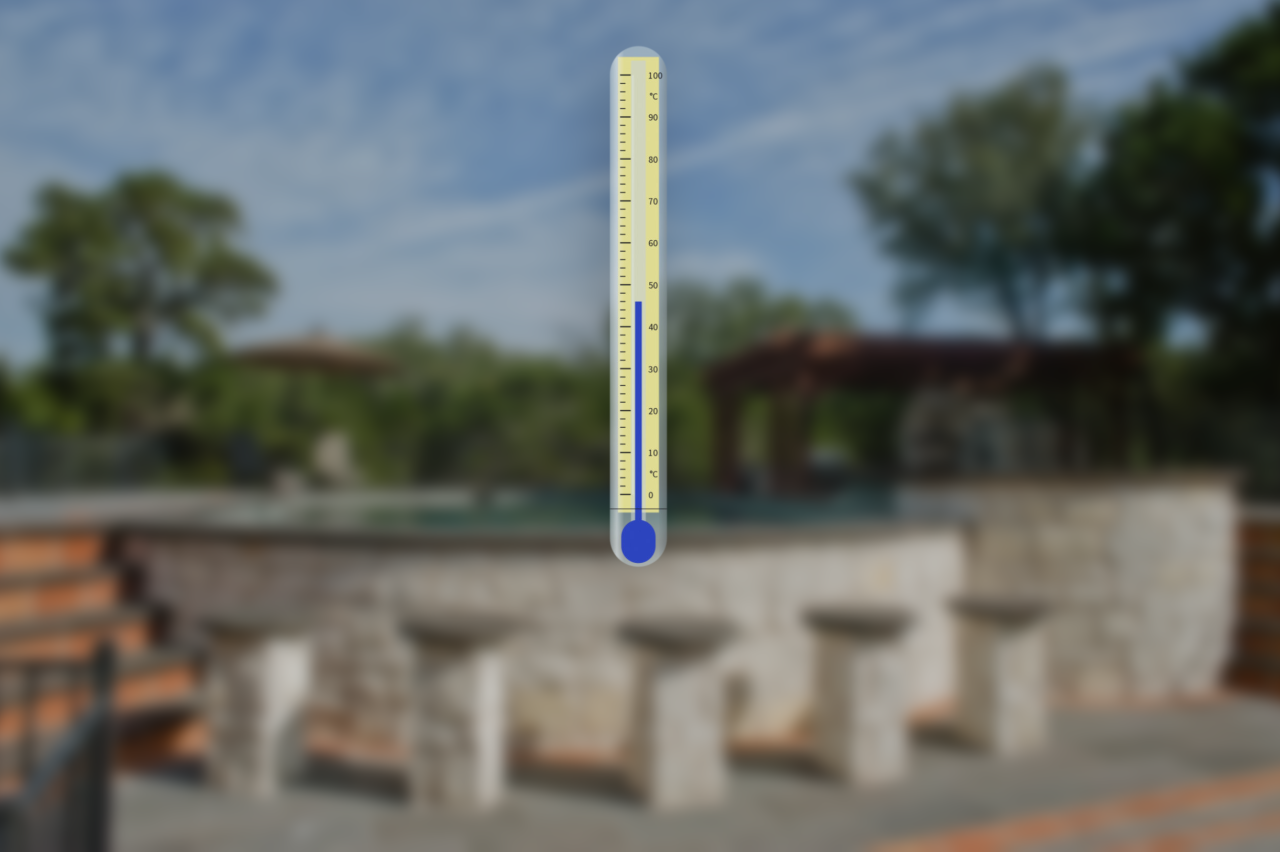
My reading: 46 °C
